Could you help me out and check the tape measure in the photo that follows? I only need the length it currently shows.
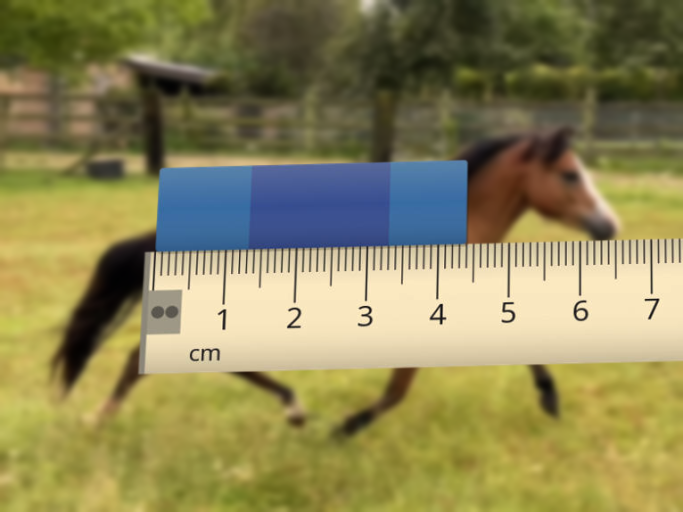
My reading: 4.4 cm
